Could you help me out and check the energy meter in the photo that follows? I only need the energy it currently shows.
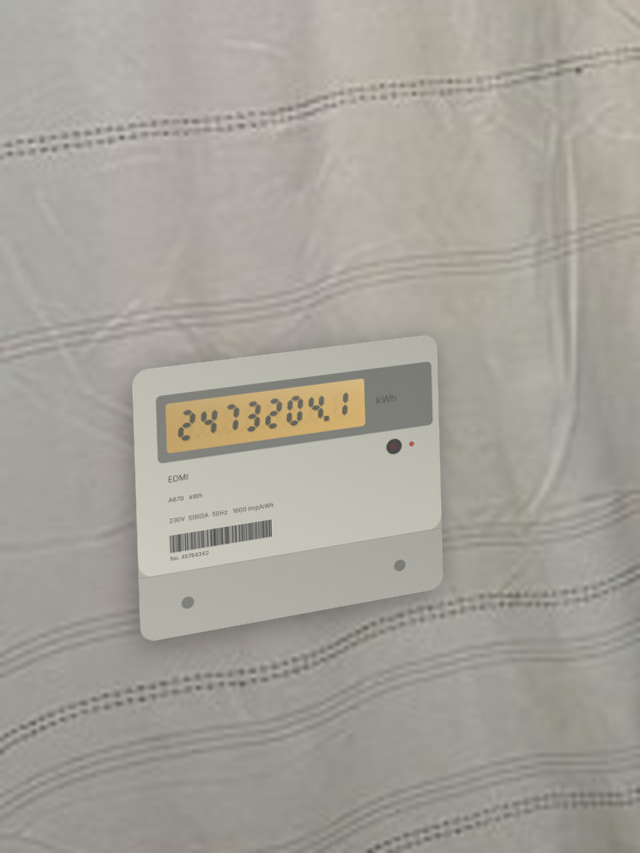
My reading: 2473204.1 kWh
